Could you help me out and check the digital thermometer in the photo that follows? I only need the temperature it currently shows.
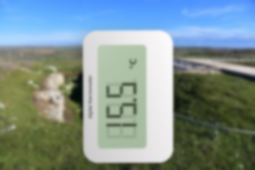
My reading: 15.5 °C
